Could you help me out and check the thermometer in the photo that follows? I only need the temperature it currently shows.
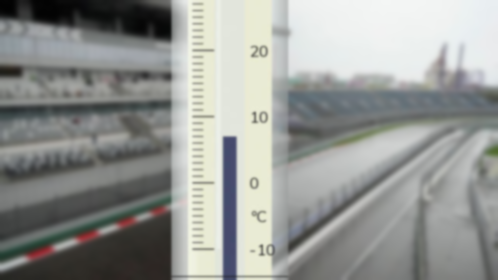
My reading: 7 °C
